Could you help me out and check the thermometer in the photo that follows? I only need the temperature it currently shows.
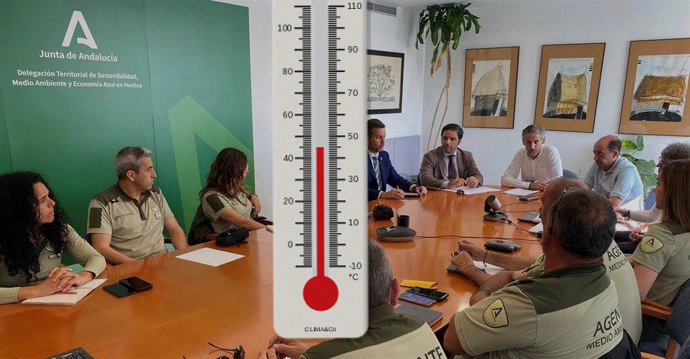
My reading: 45 °C
